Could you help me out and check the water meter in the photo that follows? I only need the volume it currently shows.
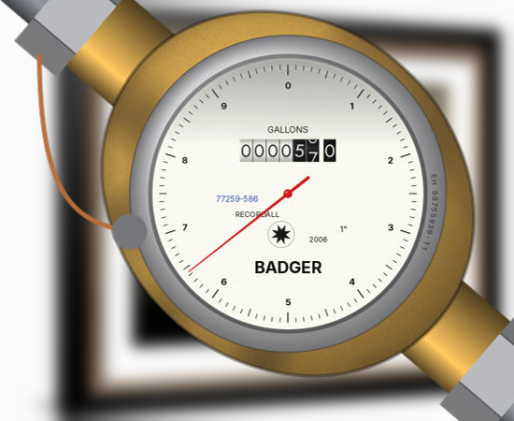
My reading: 566.4 gal
